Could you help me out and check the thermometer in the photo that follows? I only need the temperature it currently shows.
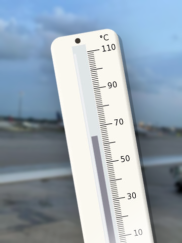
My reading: 65 °C
